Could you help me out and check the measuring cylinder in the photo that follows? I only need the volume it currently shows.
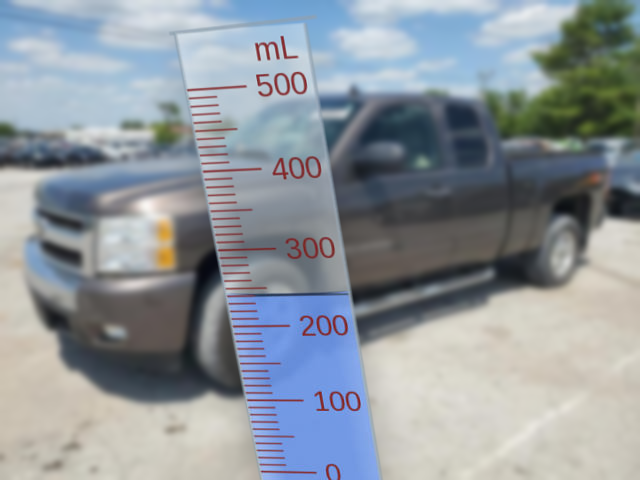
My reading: 240 mL
